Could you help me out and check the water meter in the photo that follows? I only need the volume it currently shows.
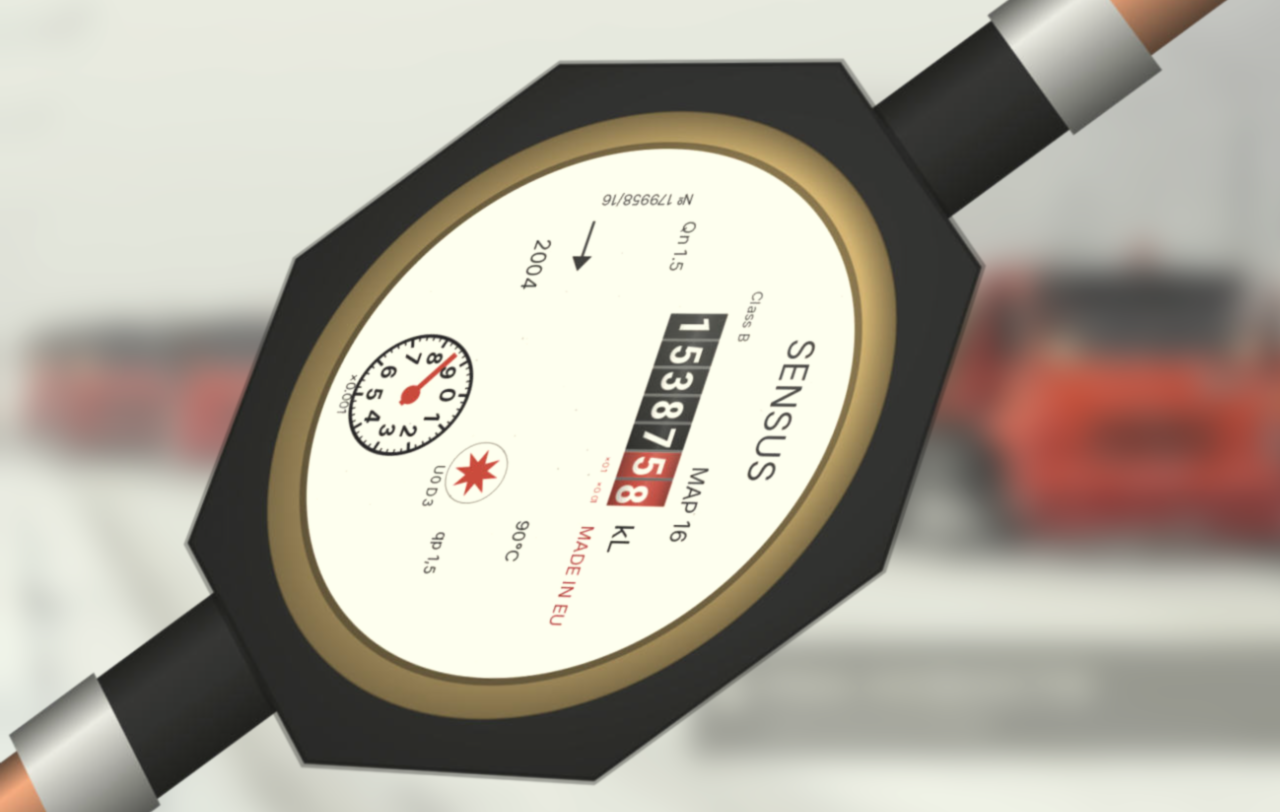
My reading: 15387.578 kL
